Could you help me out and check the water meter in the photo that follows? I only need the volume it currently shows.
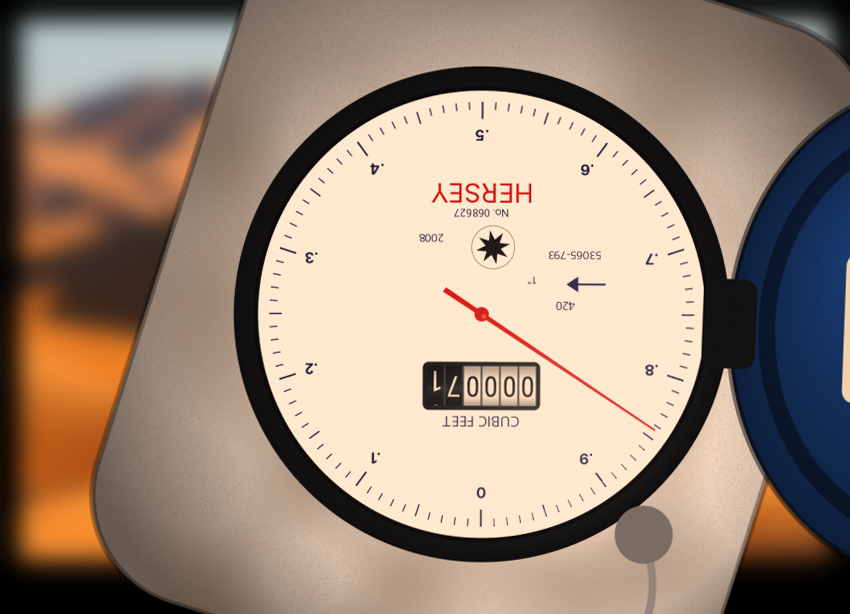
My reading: 70.84 ft³
